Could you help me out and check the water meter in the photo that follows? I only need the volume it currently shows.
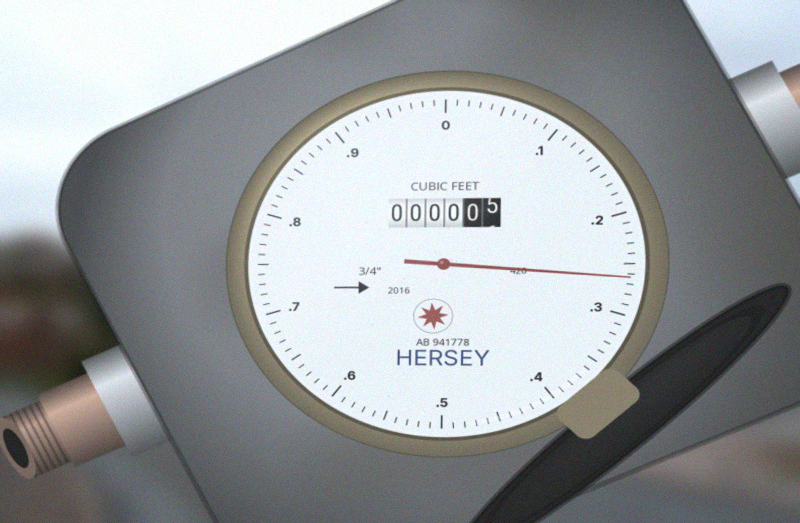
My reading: 5.26 ft³
